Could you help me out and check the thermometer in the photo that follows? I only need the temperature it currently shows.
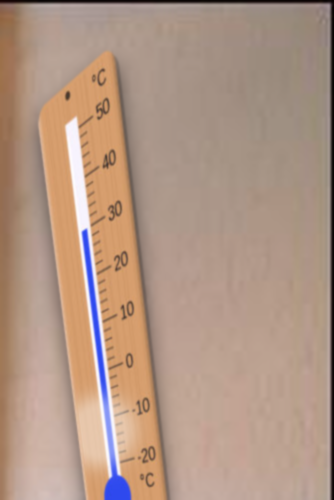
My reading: 30 °C
